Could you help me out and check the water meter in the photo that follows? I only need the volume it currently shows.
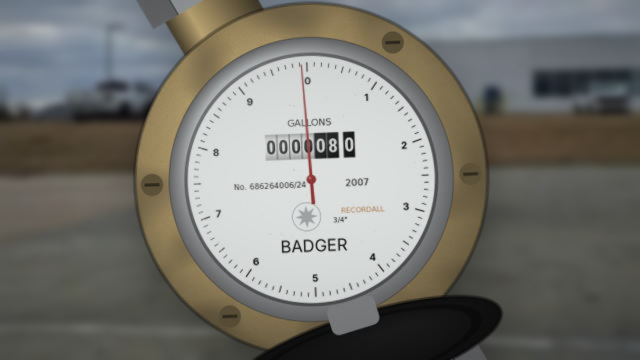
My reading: 79.9 gal
